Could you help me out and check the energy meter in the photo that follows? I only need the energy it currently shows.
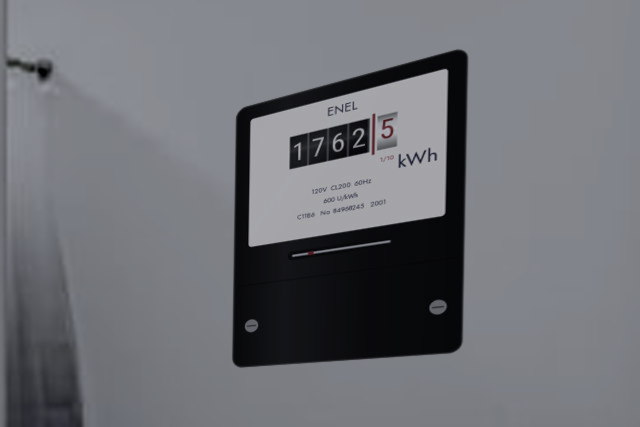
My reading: 1762.5 kWh
